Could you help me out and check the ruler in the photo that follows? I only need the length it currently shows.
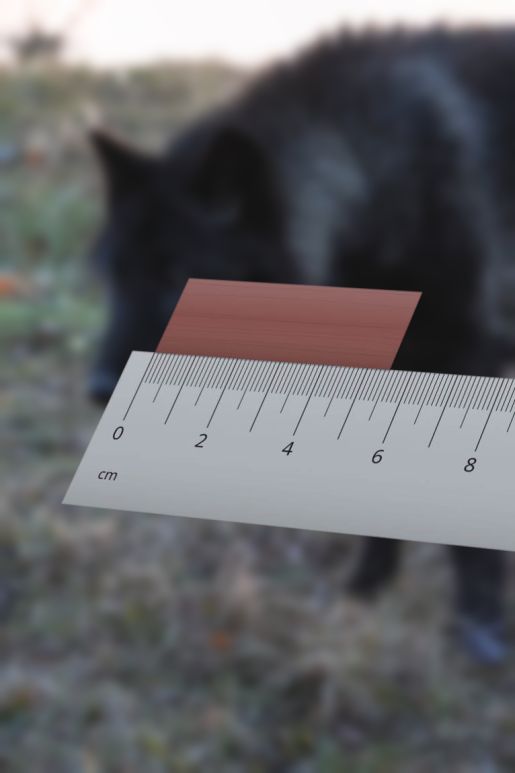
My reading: 5.5 cm
